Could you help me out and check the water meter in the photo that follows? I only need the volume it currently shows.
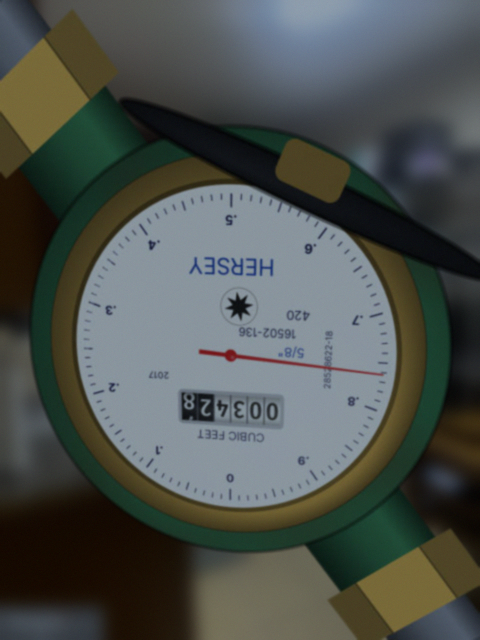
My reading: 3427.76 ft³
